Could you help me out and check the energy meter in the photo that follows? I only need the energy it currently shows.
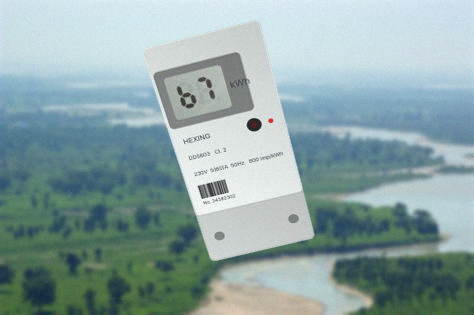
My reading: 67 kWh
